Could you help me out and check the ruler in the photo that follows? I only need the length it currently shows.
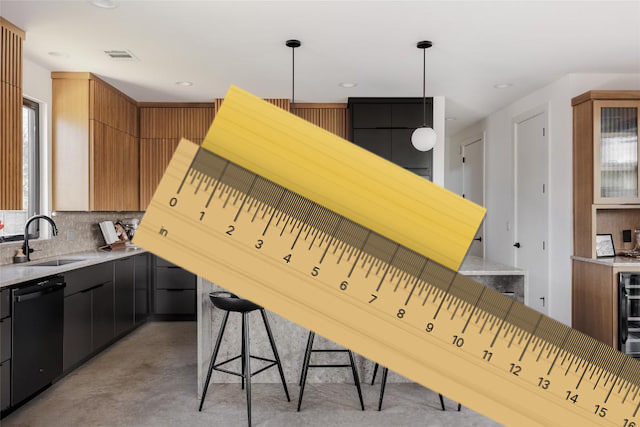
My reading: 9 in
